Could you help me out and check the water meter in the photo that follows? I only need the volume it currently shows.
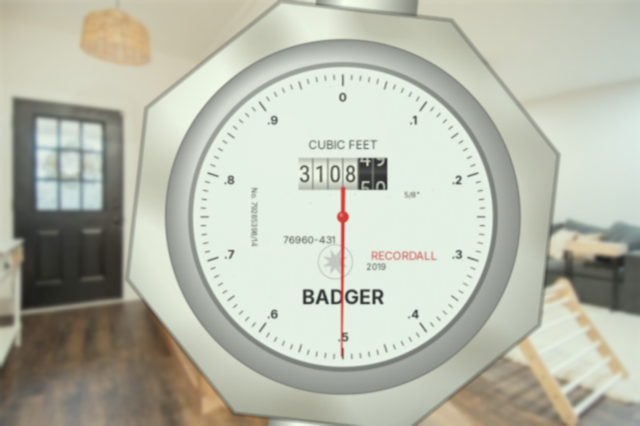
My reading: 310849.50 ft³
